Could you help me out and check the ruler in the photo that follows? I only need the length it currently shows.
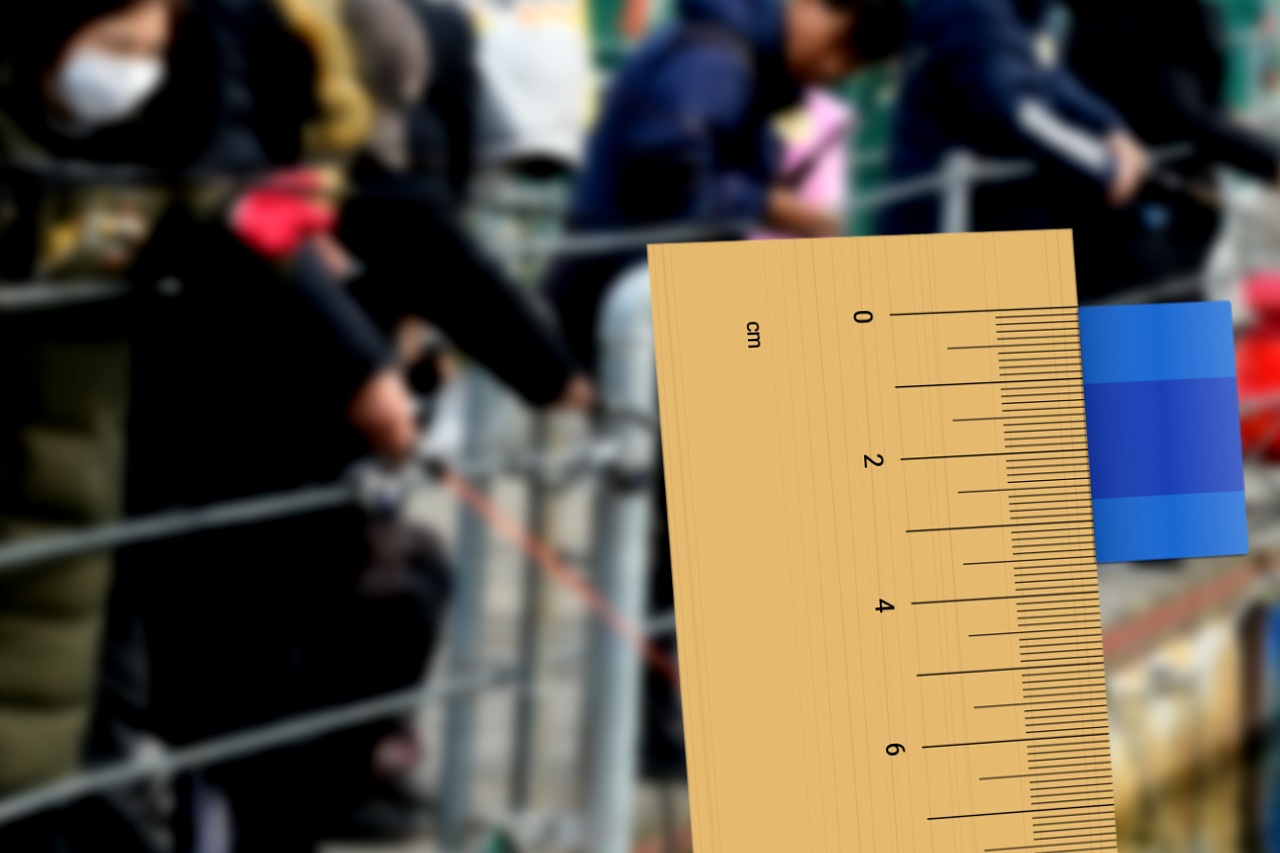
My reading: 3.6 cm
